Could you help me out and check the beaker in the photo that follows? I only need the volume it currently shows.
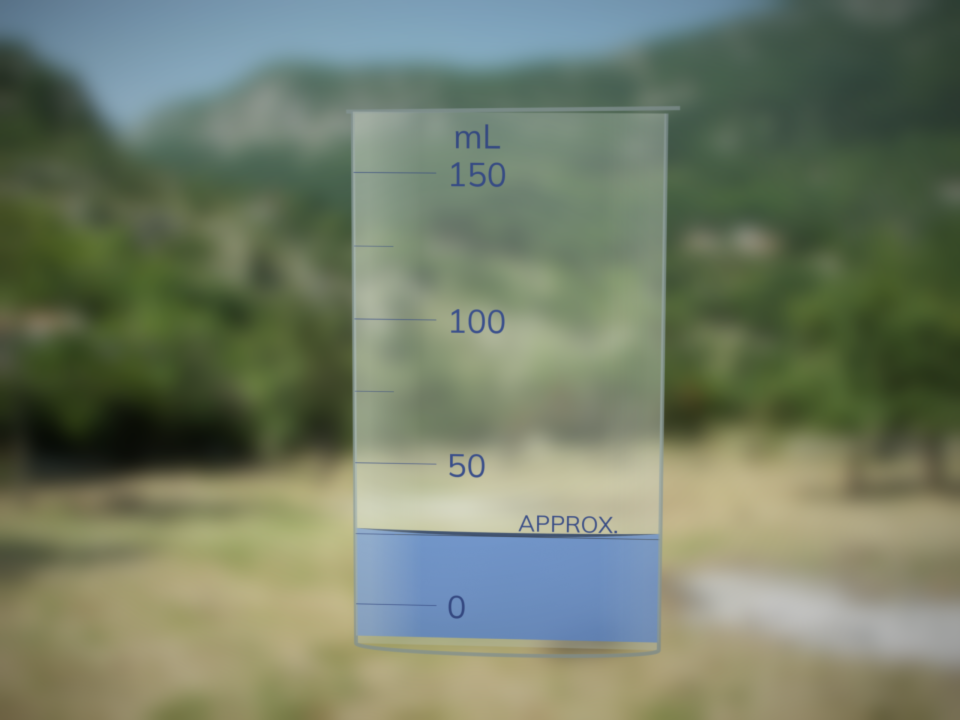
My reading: 25 mL
